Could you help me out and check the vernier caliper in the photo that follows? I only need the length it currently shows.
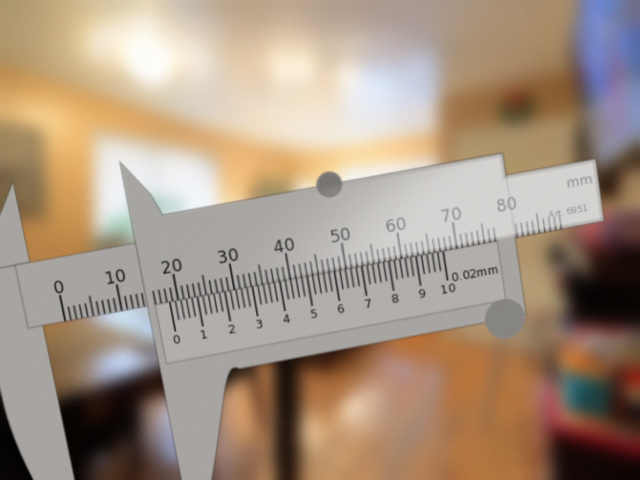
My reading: 18.5 mm
